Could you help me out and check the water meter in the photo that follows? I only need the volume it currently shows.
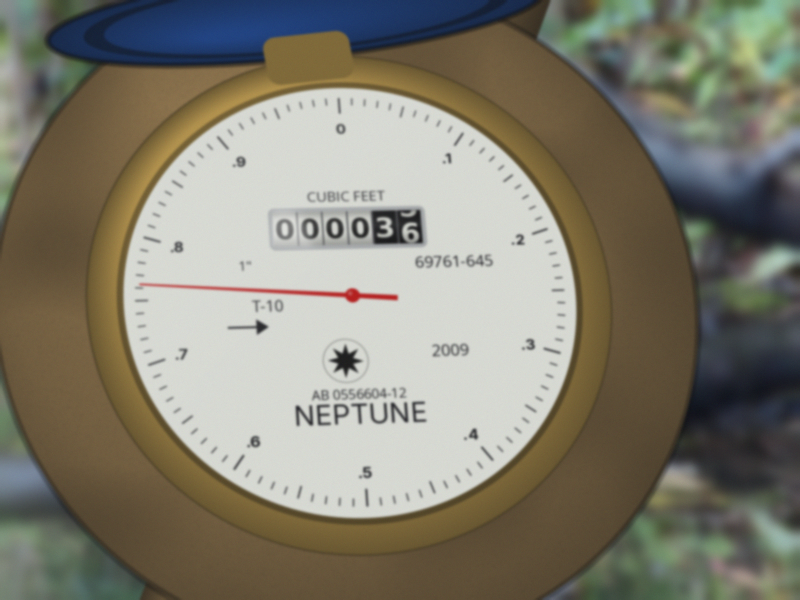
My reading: 35.76 ft³
